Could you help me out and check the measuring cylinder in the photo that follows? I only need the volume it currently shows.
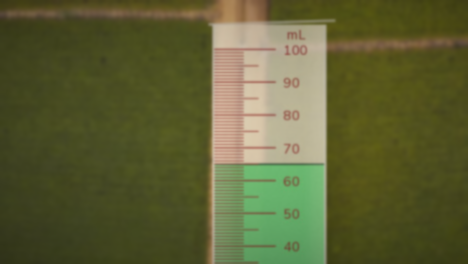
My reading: 65 mL
